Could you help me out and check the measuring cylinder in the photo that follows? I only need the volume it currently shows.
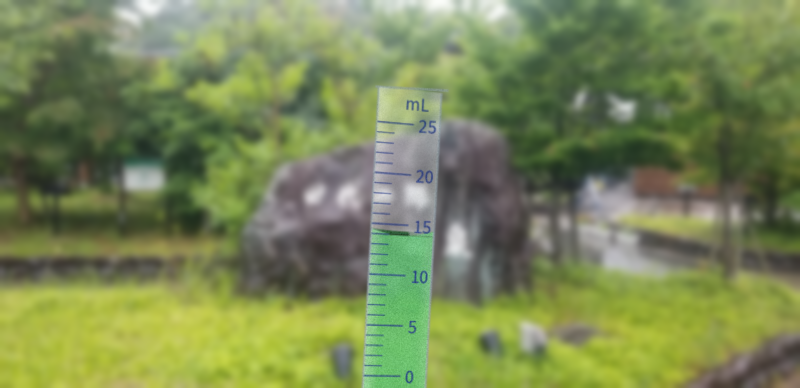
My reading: 14 mL
